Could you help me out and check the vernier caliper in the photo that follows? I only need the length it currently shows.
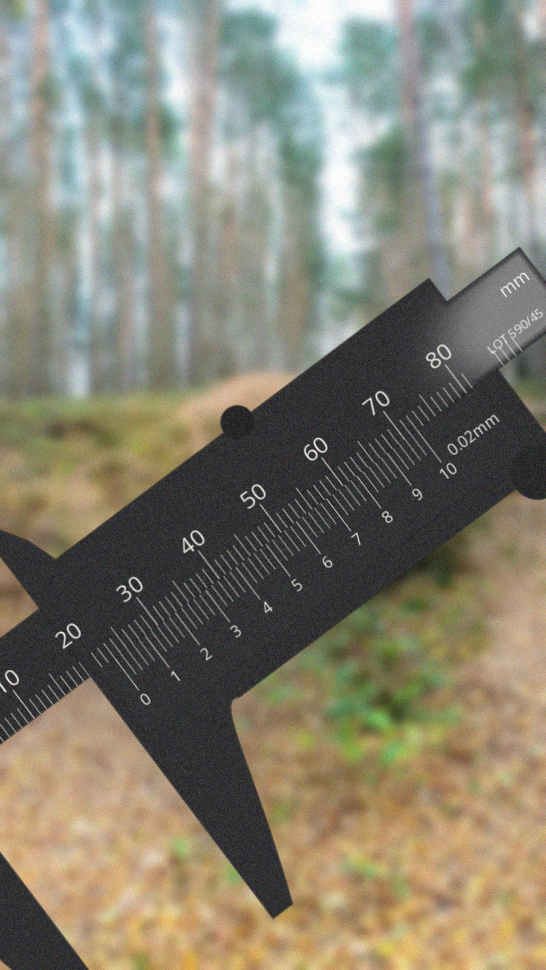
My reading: 23.0 mm
